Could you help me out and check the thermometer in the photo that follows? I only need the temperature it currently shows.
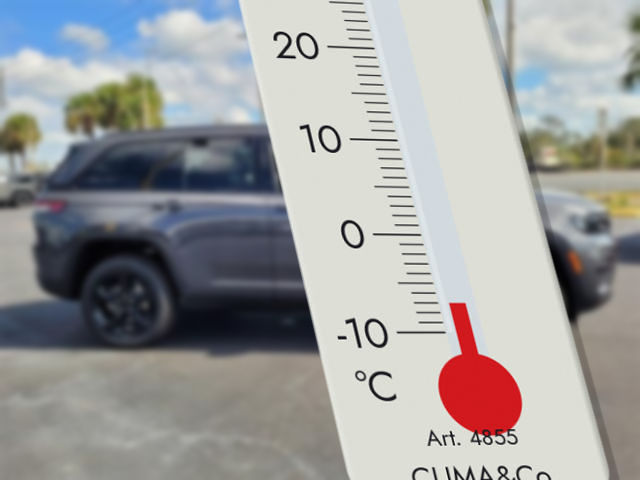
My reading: -7 °C
